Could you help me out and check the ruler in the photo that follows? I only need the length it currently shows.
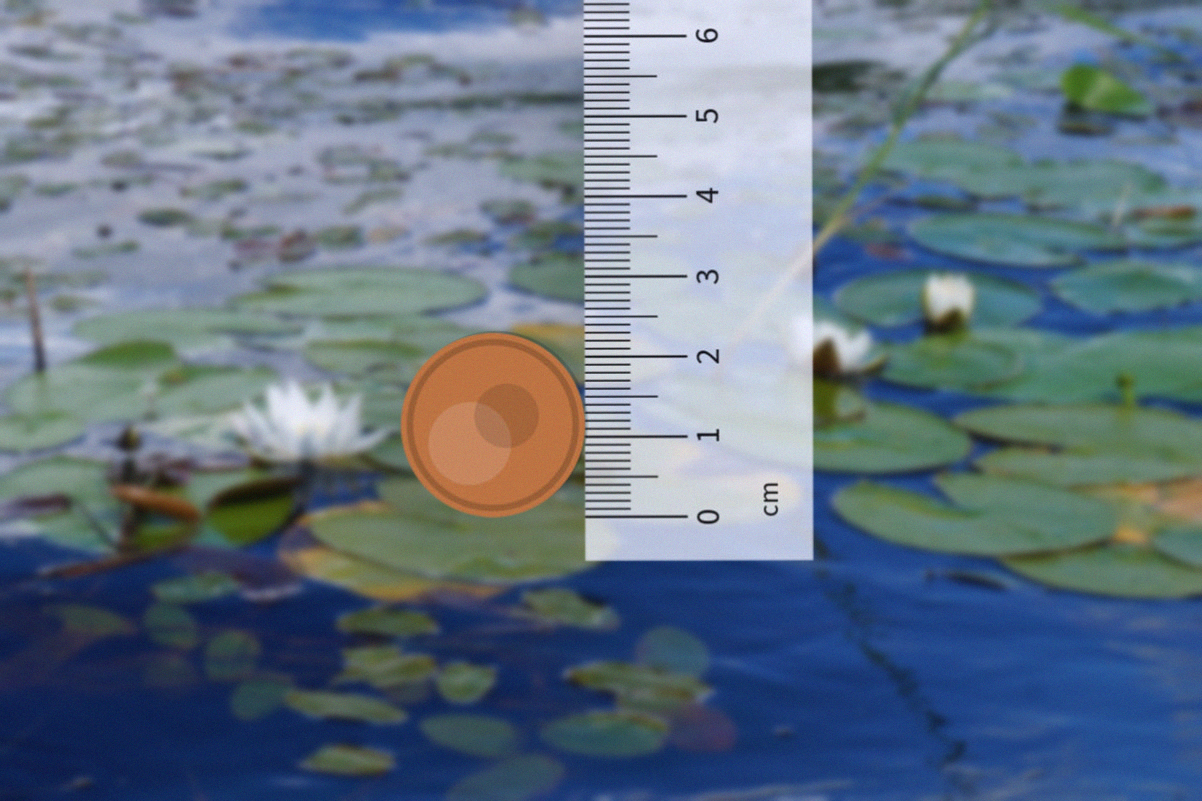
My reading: 2.3 cm
